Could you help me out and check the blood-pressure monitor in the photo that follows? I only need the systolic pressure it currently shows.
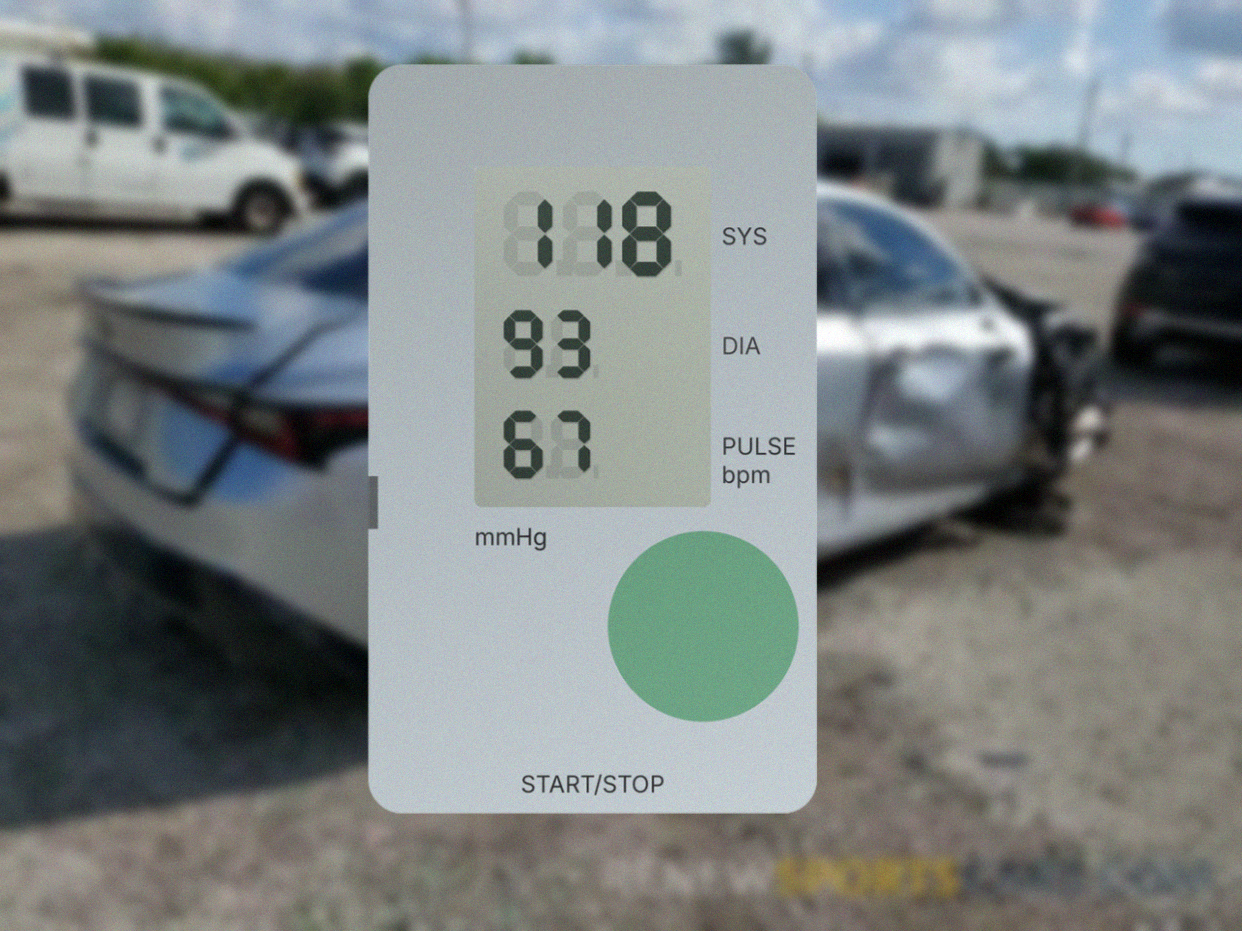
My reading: 118 mmHg
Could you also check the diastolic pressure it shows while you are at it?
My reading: 93 mmHg
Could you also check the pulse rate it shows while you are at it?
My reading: 67 bpm
